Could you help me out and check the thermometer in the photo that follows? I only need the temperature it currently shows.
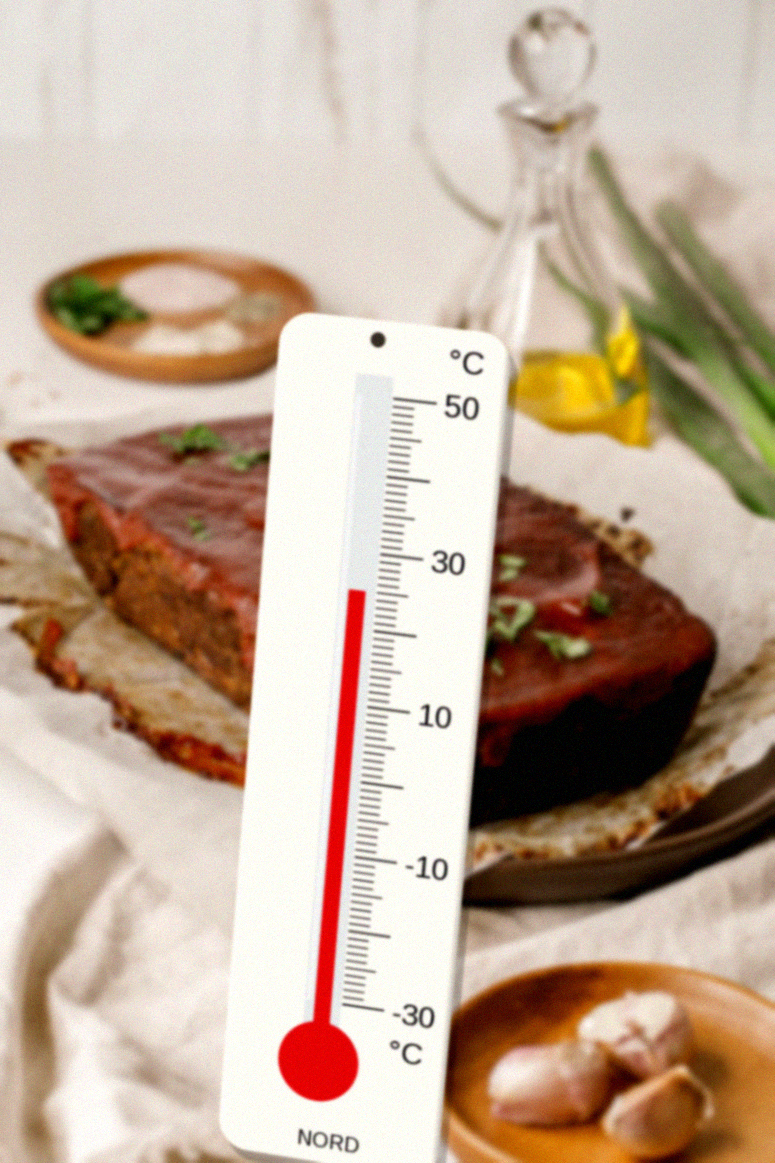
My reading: 25 °C
